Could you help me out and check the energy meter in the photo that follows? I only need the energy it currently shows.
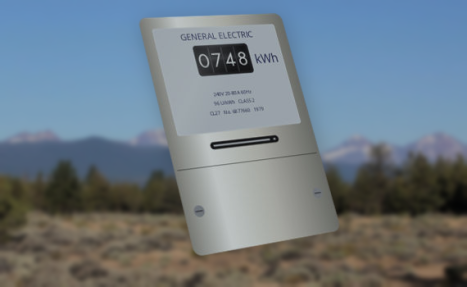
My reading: 748 kWh
